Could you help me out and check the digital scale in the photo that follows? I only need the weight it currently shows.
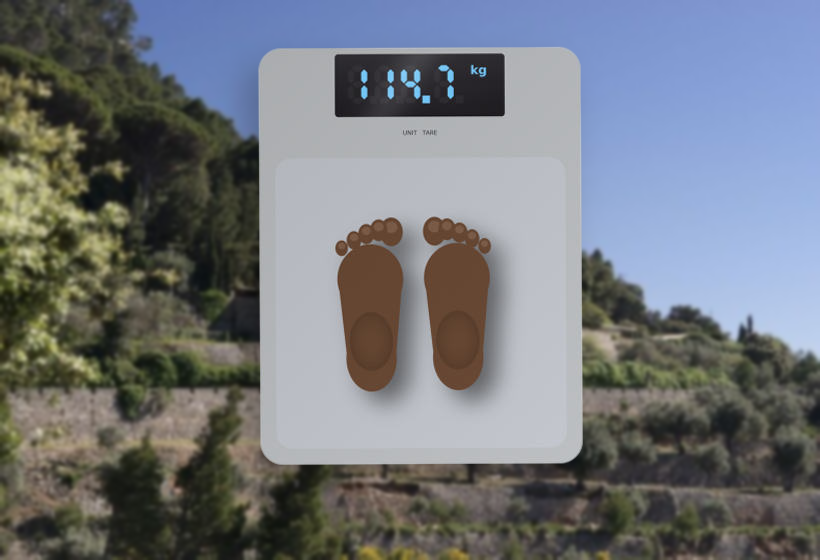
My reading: 114.7 kg
